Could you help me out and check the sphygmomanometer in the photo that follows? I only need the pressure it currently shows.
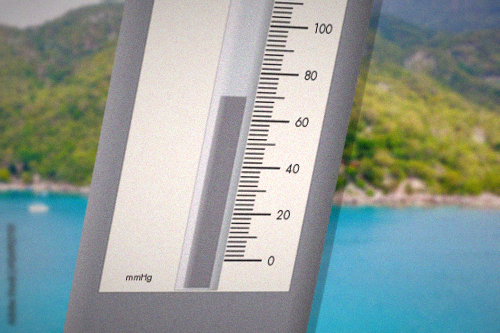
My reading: 70 mmHg
